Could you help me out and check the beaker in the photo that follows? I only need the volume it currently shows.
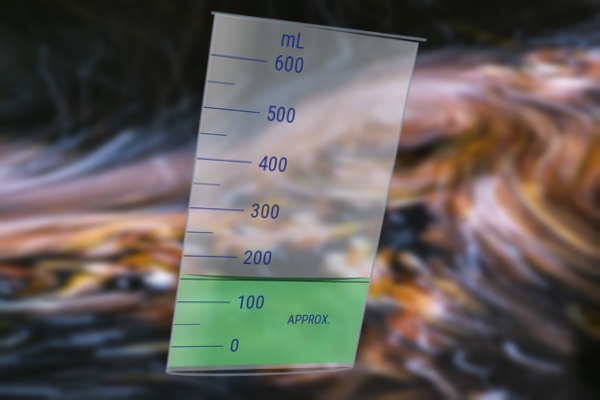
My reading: 150 mL
